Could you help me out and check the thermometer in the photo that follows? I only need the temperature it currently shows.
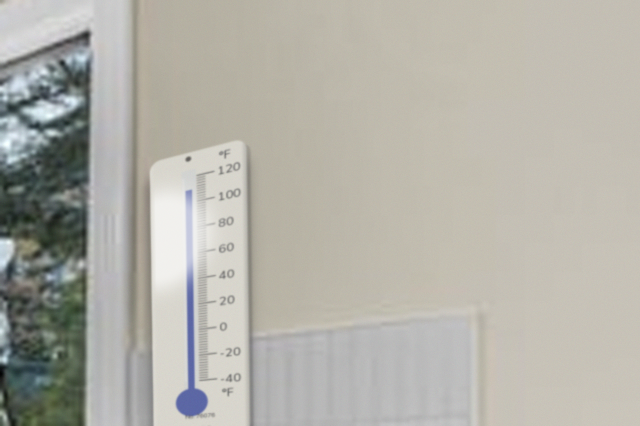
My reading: 110 °F
